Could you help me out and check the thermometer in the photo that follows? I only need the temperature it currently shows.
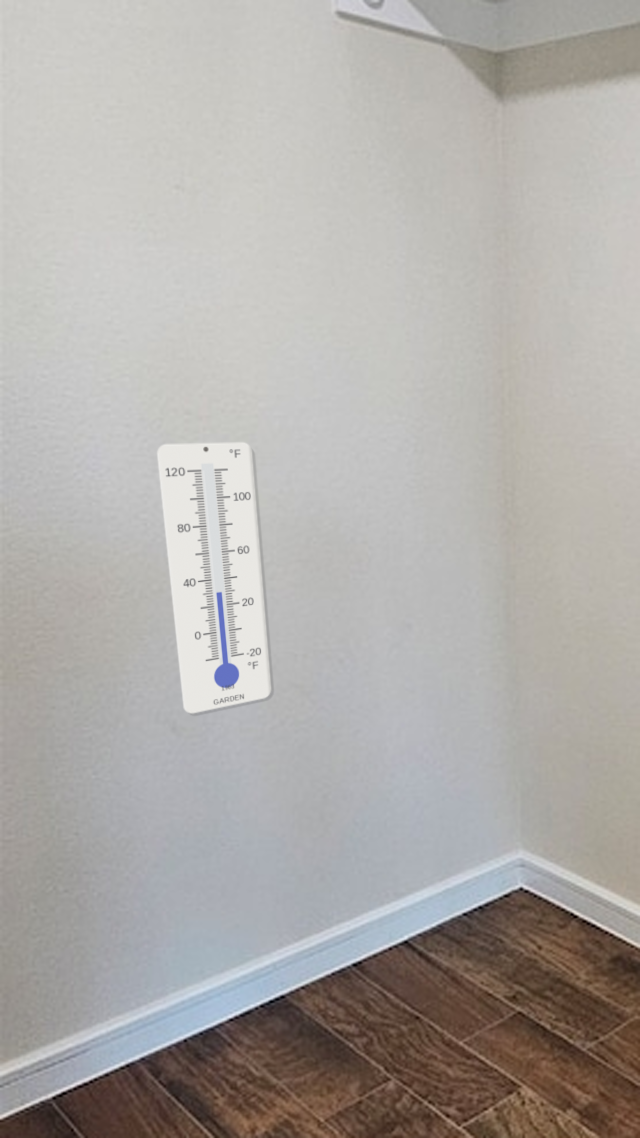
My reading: 30 °F
